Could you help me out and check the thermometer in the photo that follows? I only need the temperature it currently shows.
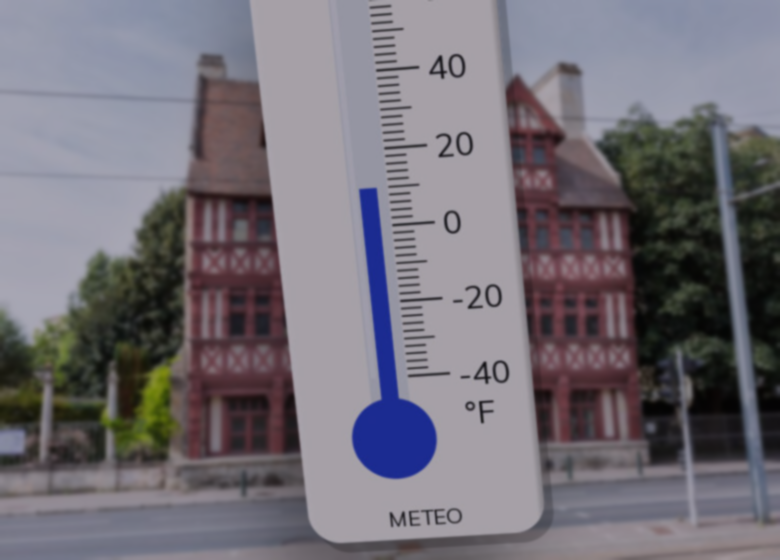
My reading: 10 °F
